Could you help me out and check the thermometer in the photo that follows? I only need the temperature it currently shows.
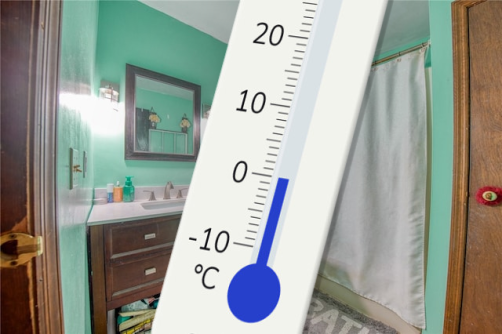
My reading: 0 °C
